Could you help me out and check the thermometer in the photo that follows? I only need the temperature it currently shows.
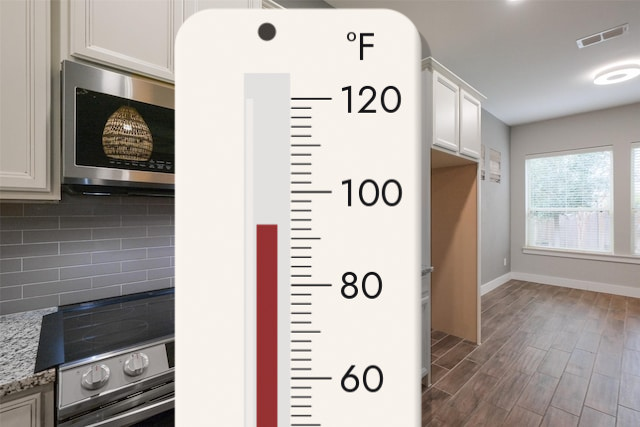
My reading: 93 °F
